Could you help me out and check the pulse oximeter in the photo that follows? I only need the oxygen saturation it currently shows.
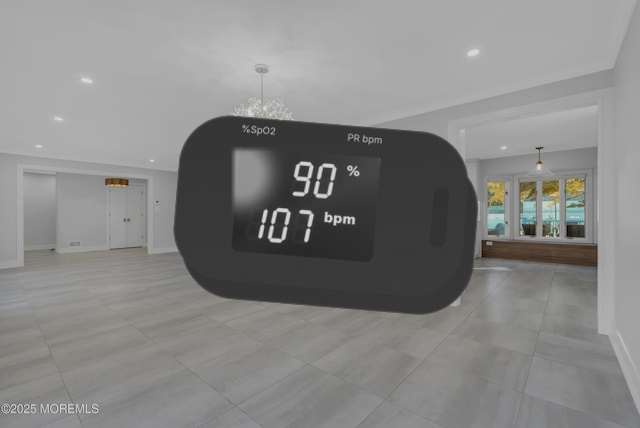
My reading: 90 %
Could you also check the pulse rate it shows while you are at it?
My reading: 107 bpm
